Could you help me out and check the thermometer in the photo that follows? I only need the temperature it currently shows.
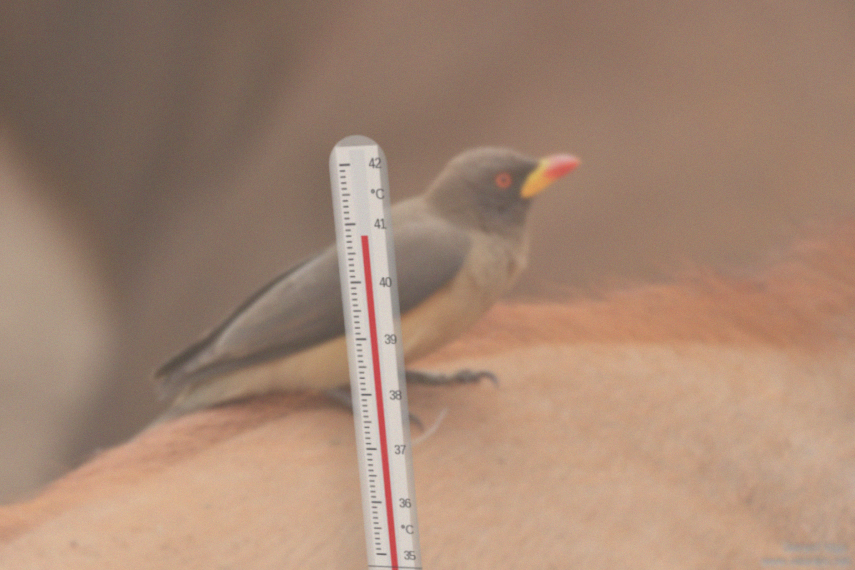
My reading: 40.8 °C
